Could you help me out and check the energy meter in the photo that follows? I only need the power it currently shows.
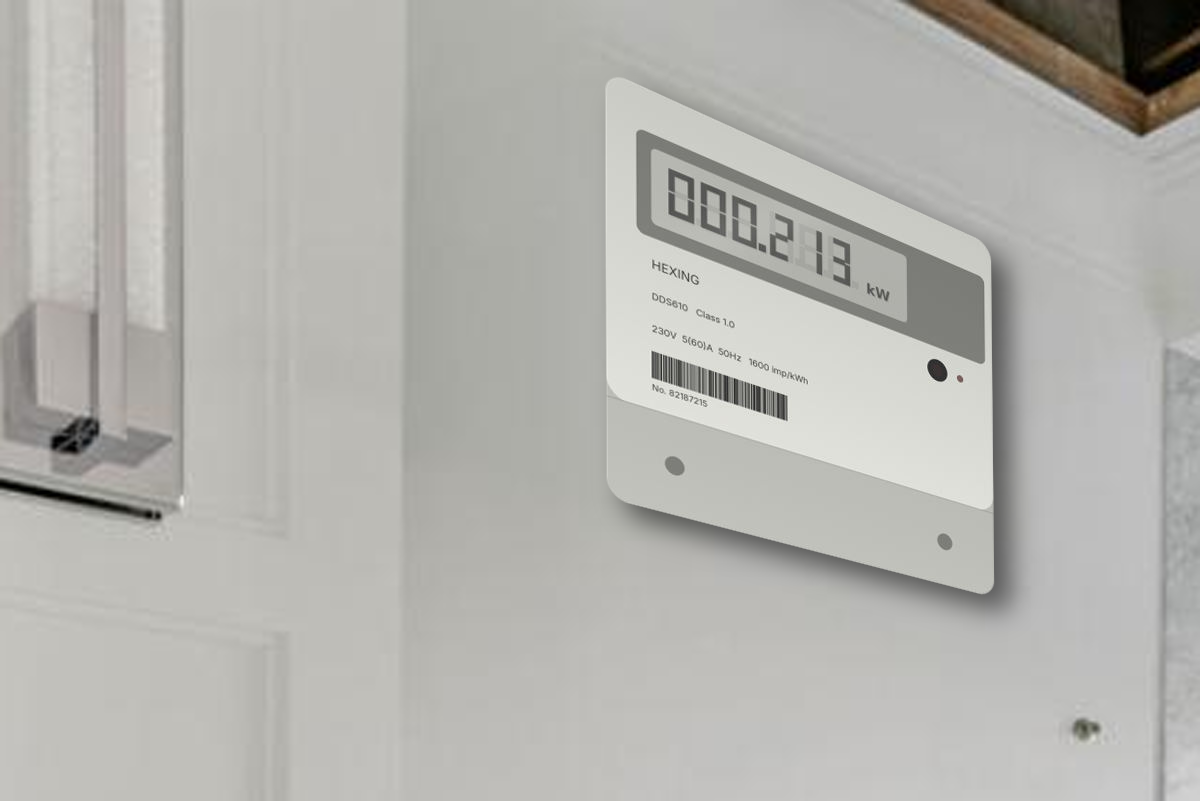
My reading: 0.213 kW
